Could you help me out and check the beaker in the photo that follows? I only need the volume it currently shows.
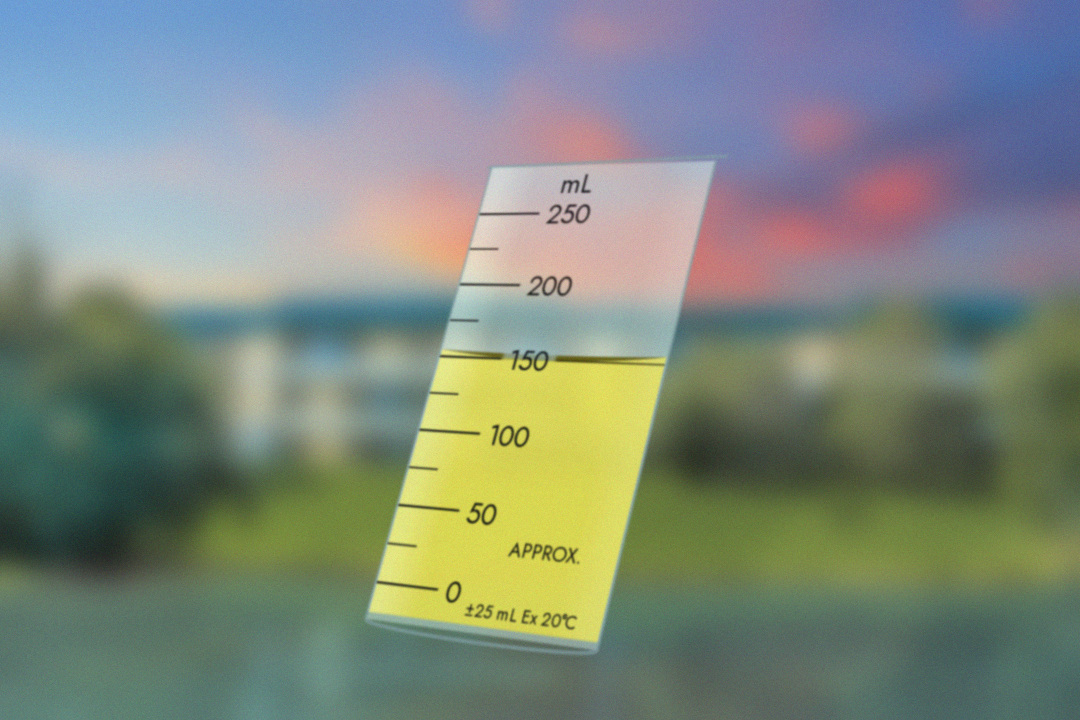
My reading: 150 mL
